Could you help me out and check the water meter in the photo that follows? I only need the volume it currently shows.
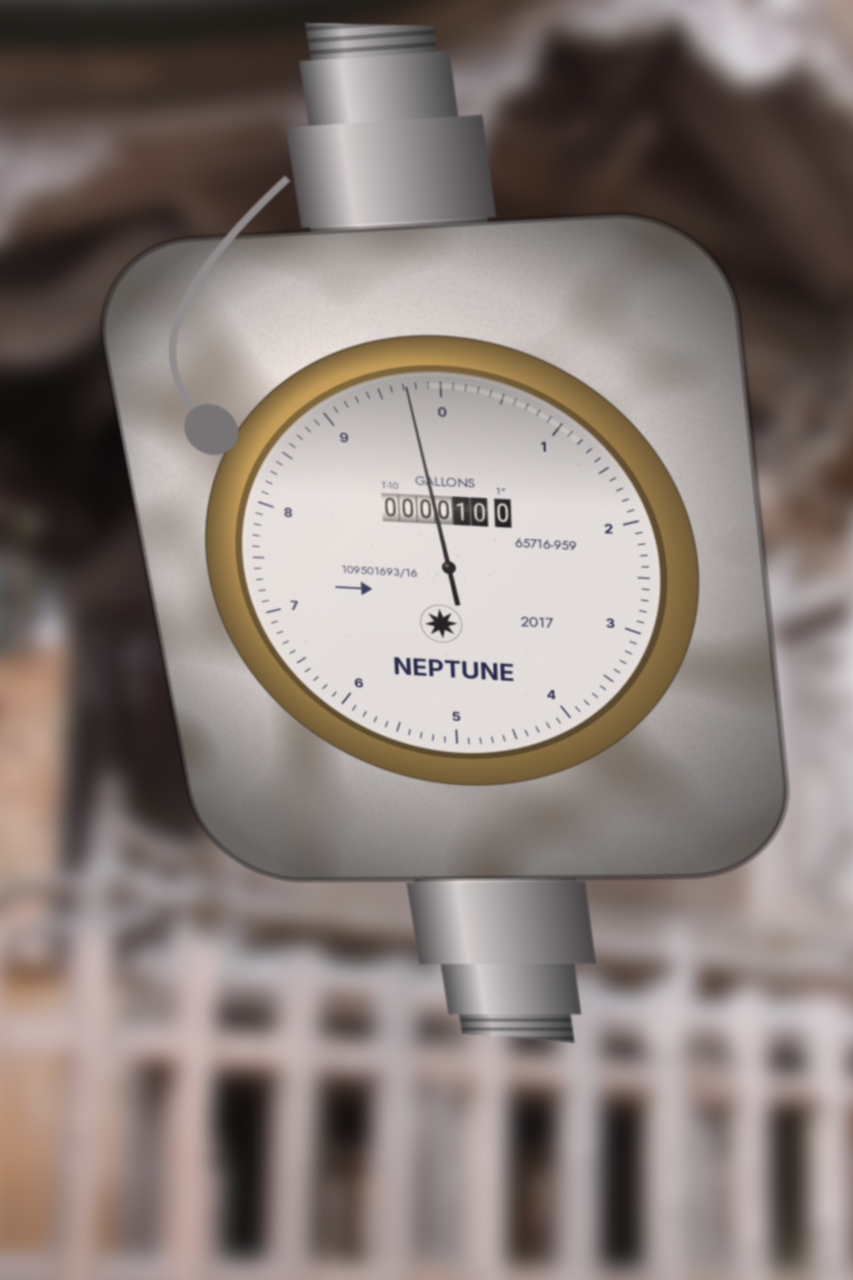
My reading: 99.7 gal
